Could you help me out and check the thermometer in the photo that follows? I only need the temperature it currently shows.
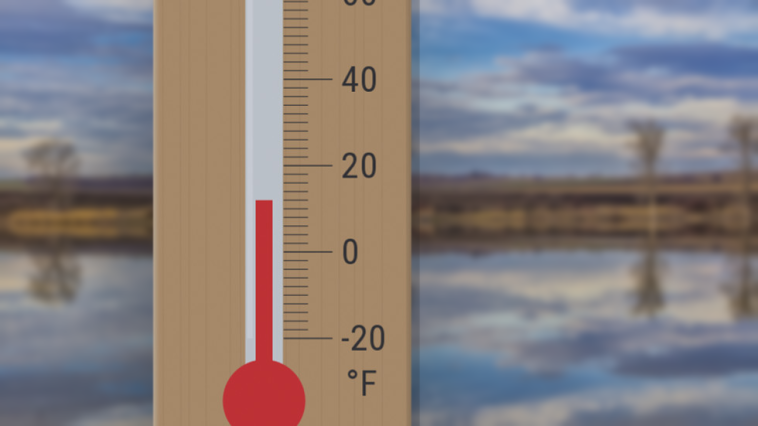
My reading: 12 °F
